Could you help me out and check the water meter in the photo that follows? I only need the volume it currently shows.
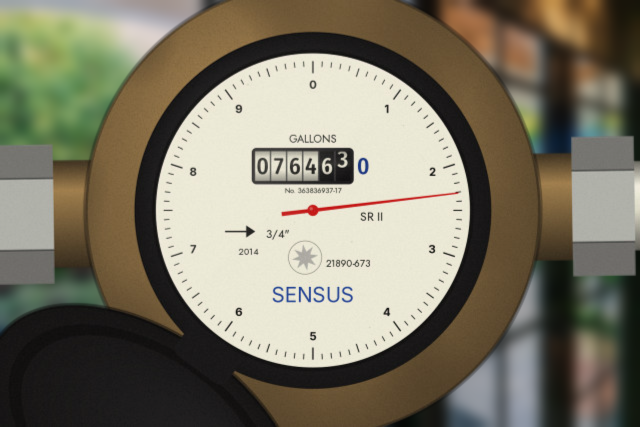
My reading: 764632.3 gal
